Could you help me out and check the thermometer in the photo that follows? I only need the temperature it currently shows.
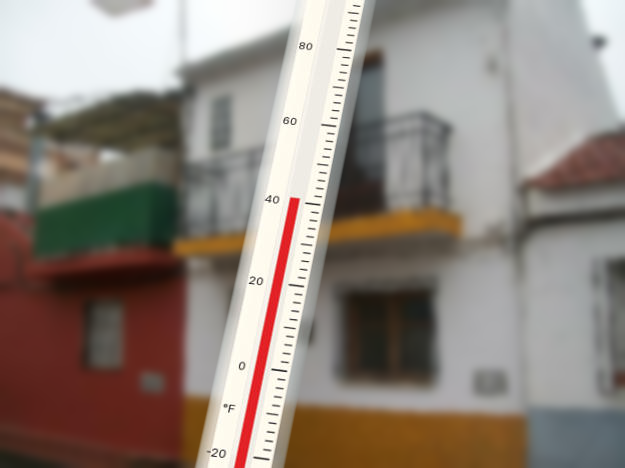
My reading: 41 °F
